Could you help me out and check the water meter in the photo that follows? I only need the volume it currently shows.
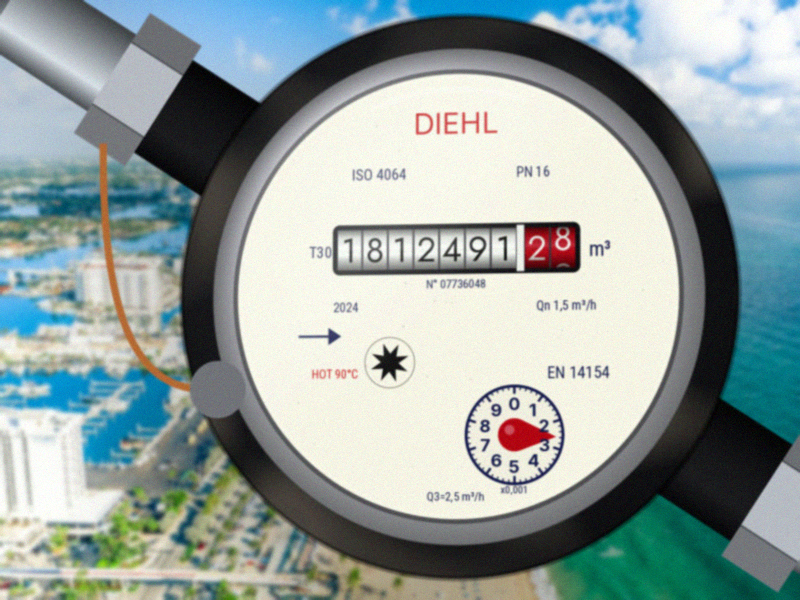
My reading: 1812491.282 m³
